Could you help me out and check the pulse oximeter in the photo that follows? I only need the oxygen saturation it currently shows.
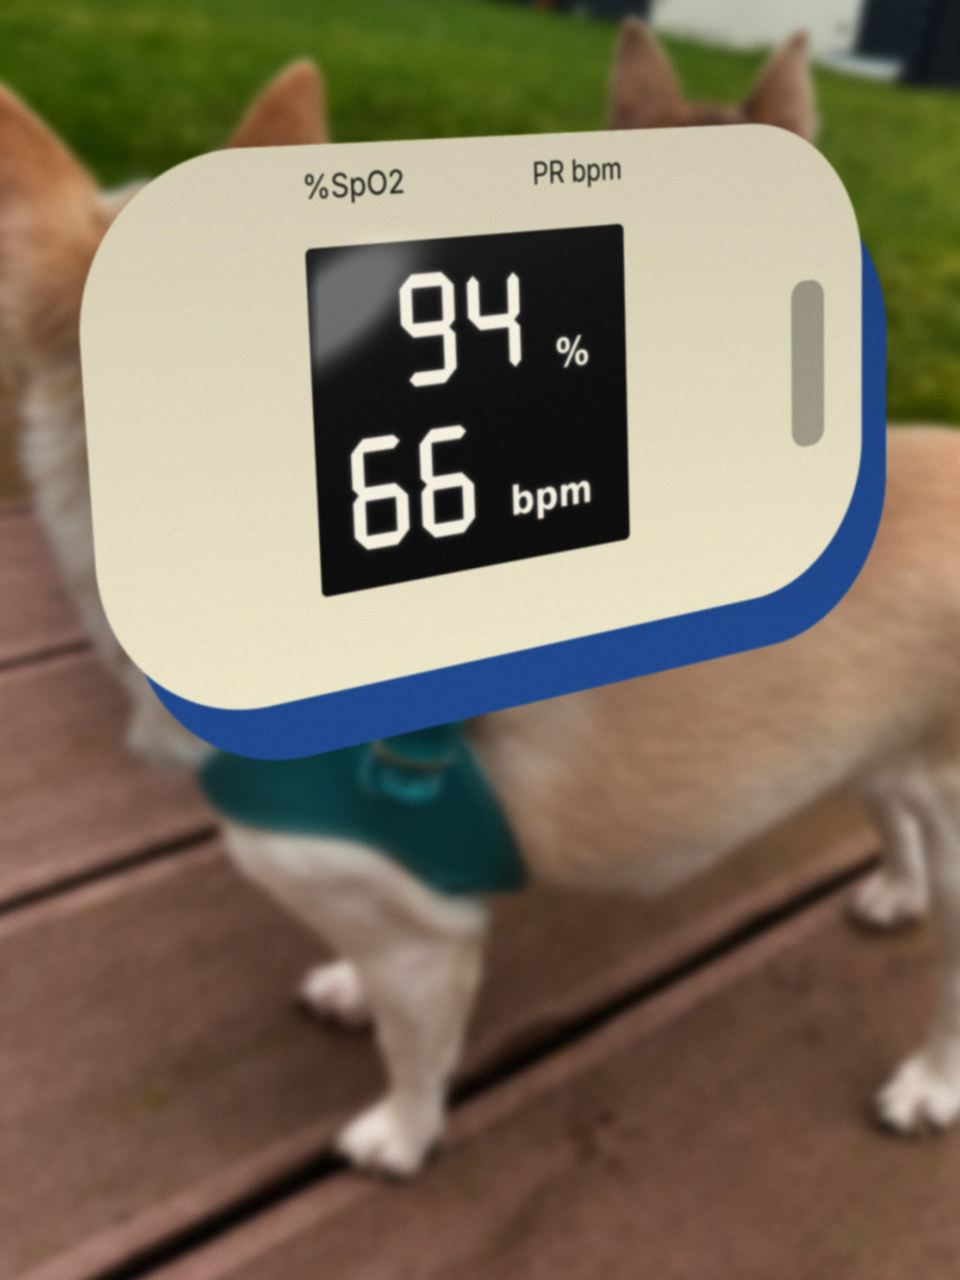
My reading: 94 %
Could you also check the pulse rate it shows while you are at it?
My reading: 66 bpm
